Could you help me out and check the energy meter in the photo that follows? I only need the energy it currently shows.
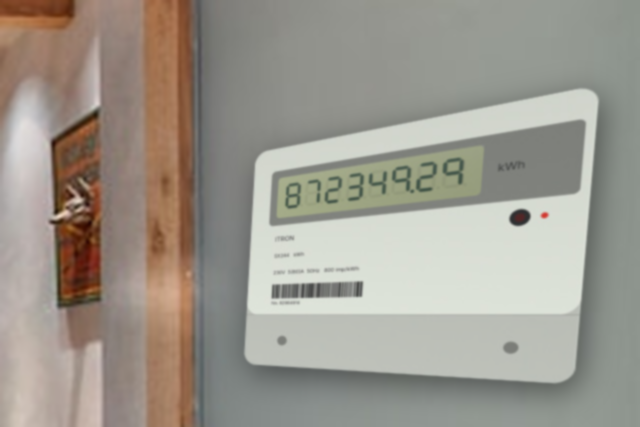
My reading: 872349.29 kWh
